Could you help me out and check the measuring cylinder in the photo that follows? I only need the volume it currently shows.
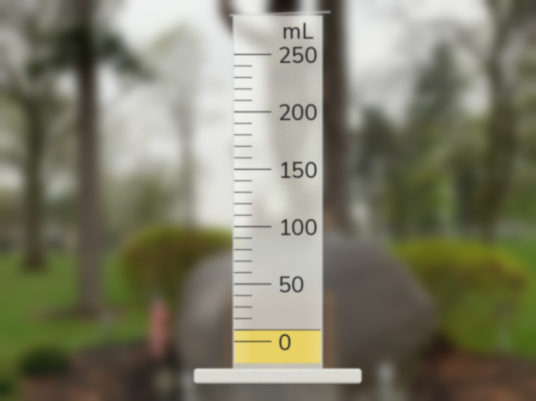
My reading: 10 mL
